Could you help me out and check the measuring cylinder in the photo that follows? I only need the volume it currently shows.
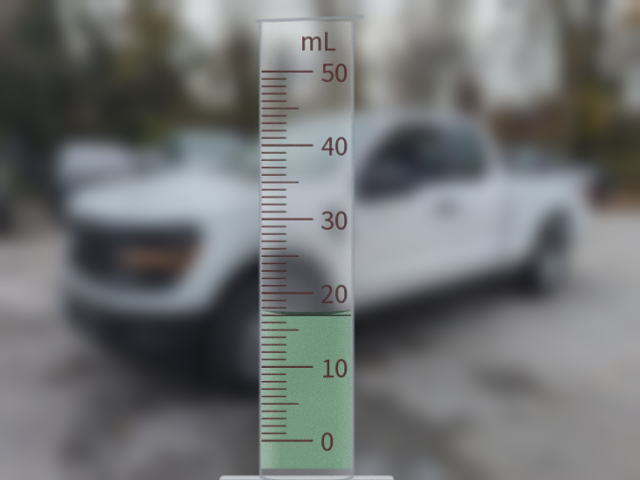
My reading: 17 mL
